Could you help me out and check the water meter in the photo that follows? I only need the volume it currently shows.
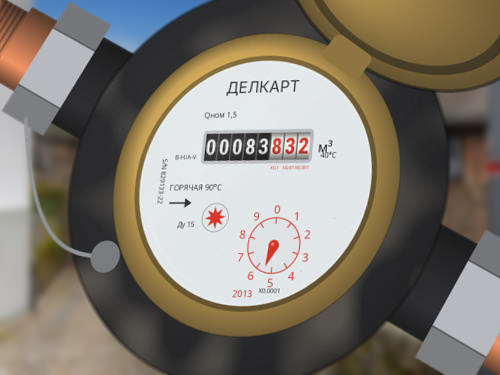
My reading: 83.8325 m³
